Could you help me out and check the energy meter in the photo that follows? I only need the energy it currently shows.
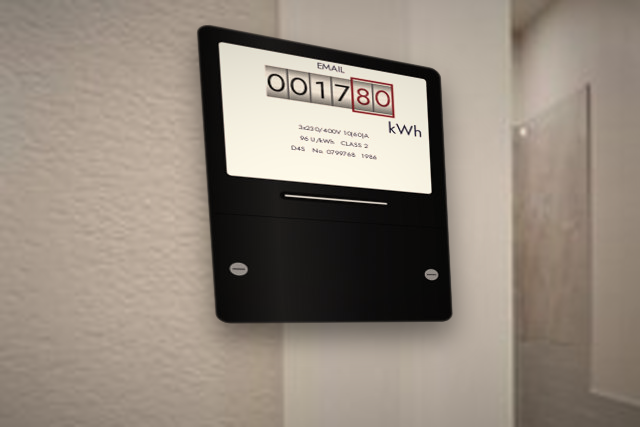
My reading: 17.80 kWh
